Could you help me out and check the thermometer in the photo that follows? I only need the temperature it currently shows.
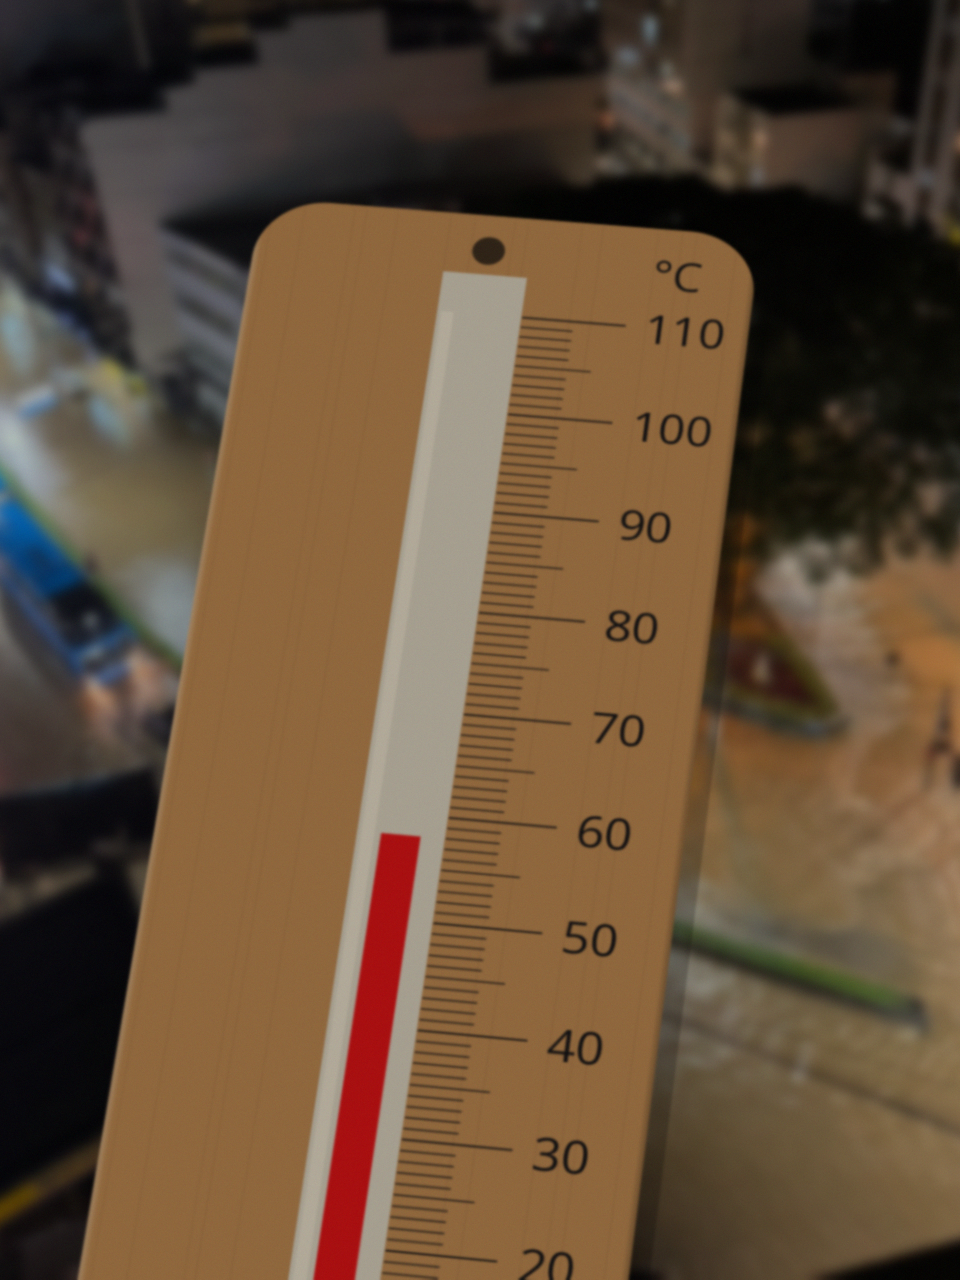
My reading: 58 °C
